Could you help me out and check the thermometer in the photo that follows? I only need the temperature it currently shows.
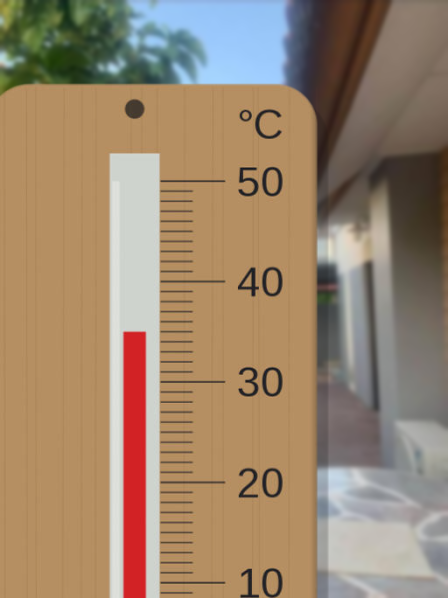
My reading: 35 °C
